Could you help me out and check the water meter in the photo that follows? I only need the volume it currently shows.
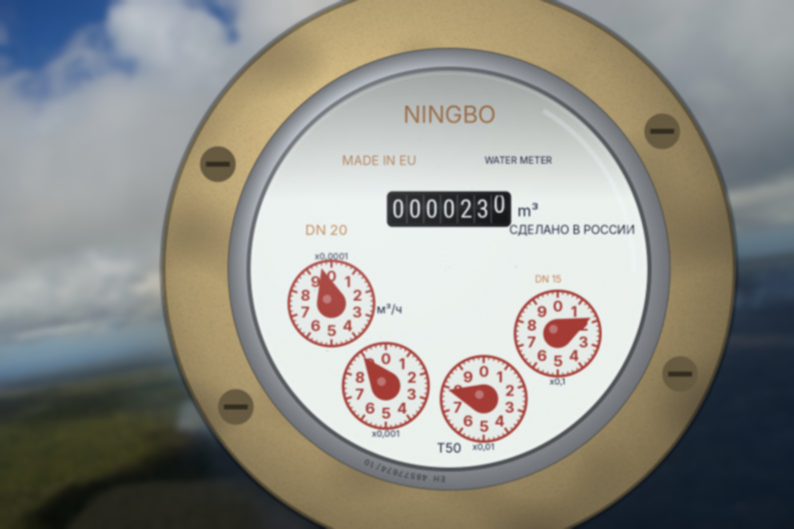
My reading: 230.1789 m³
